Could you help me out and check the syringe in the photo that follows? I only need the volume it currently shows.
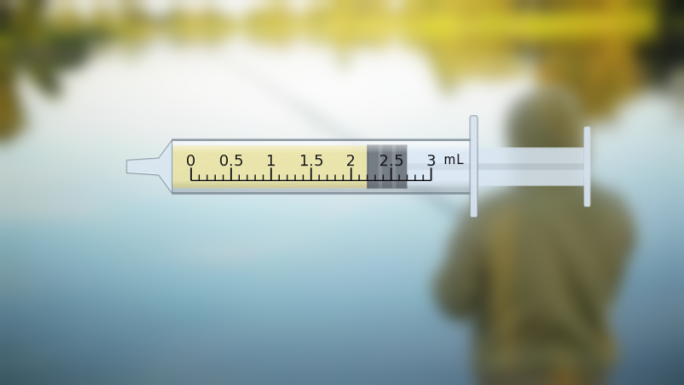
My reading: 2.2 mL
